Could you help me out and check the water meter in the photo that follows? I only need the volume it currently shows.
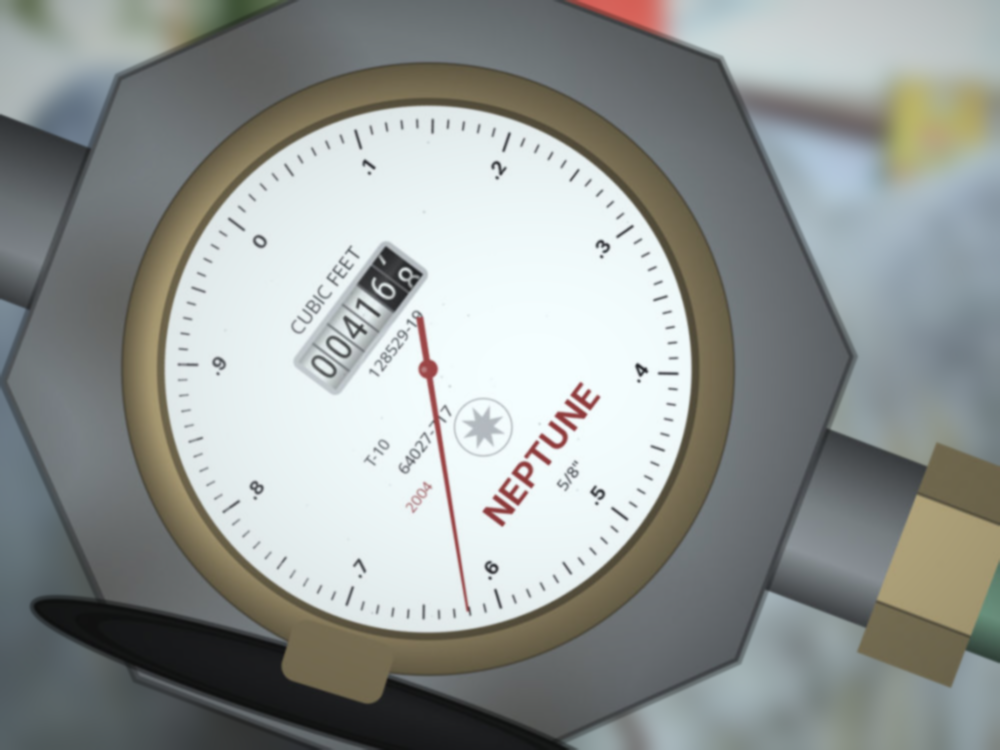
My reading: 4167.62 ft³
